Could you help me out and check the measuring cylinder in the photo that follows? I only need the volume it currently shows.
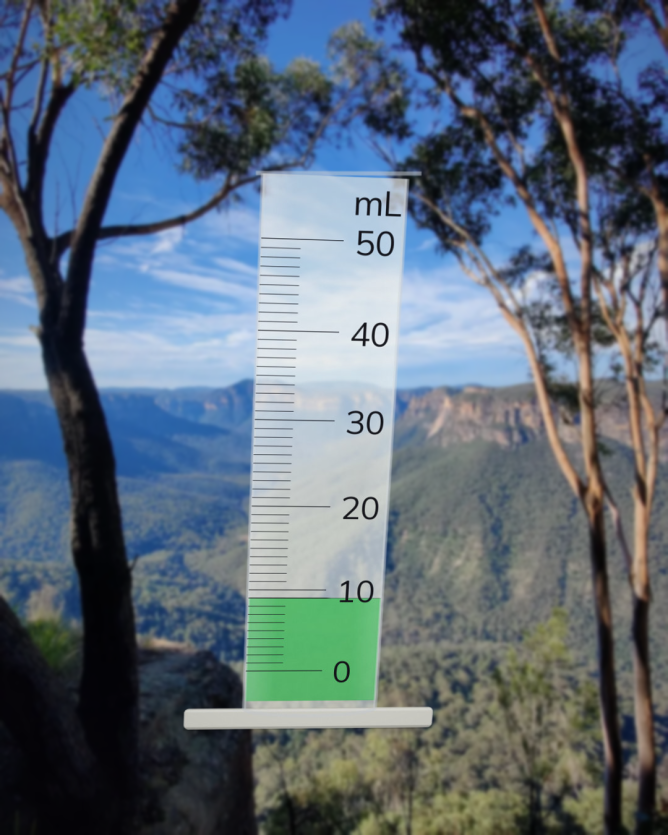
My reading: 9 mL
